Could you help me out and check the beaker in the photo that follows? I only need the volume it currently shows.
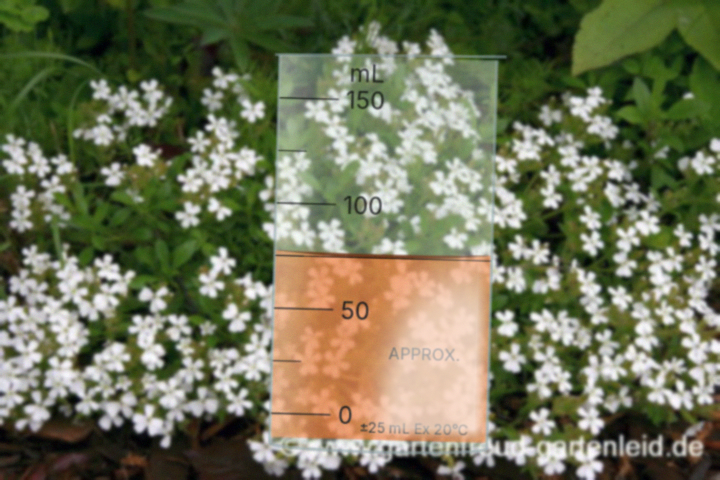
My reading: 75 mL
